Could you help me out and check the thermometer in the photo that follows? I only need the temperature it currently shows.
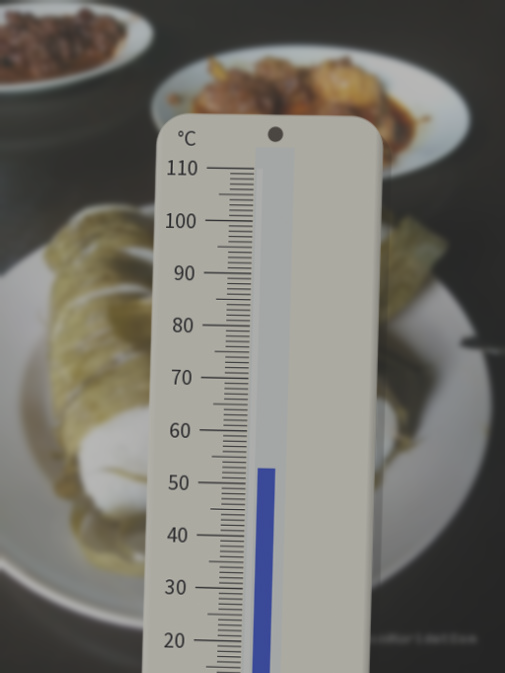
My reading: 53 °C
